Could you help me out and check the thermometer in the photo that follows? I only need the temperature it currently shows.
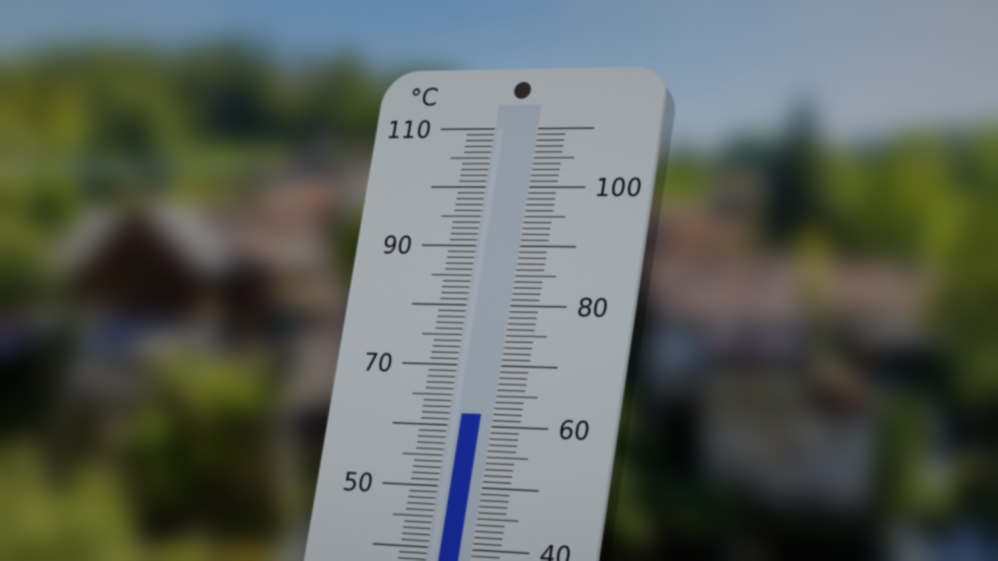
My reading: 62 °C
